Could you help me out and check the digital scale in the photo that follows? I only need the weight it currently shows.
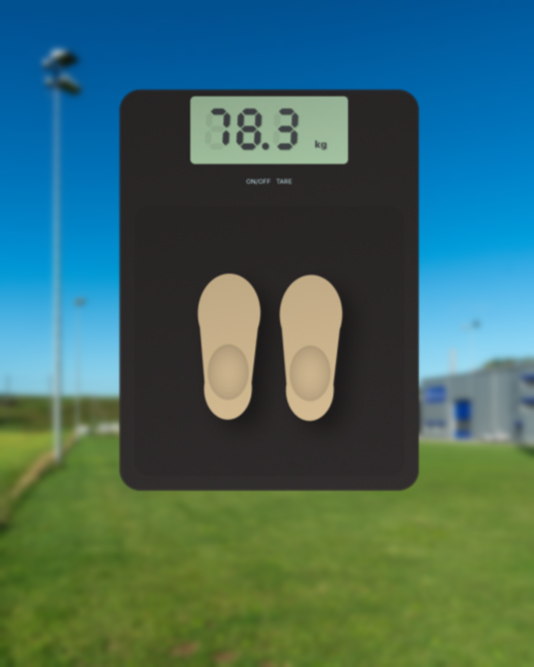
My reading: 78.3 kg
